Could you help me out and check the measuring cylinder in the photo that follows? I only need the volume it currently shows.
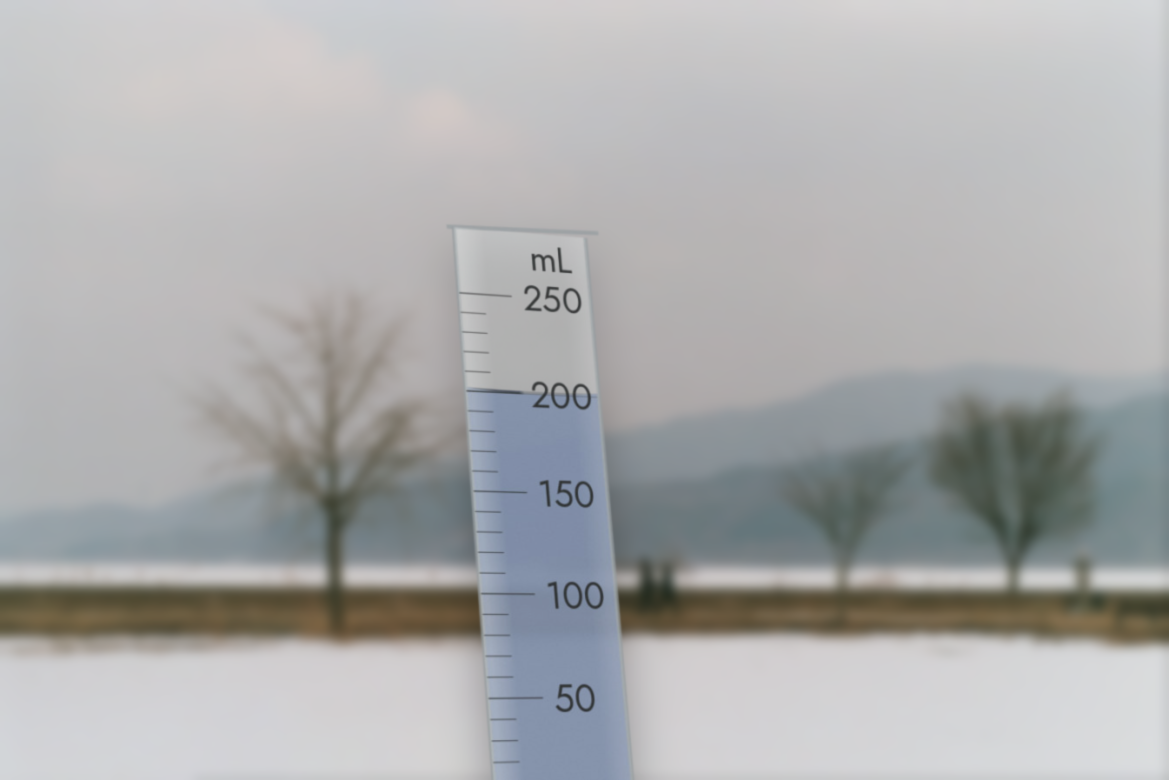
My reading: 200 mL
